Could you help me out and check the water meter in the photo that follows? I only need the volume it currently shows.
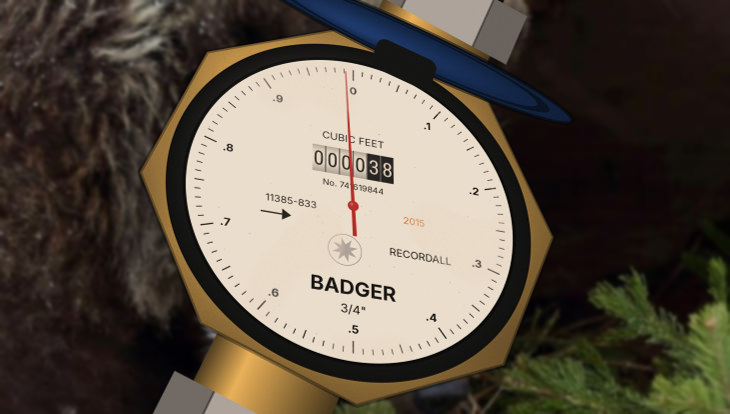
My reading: 37.99 ft³
